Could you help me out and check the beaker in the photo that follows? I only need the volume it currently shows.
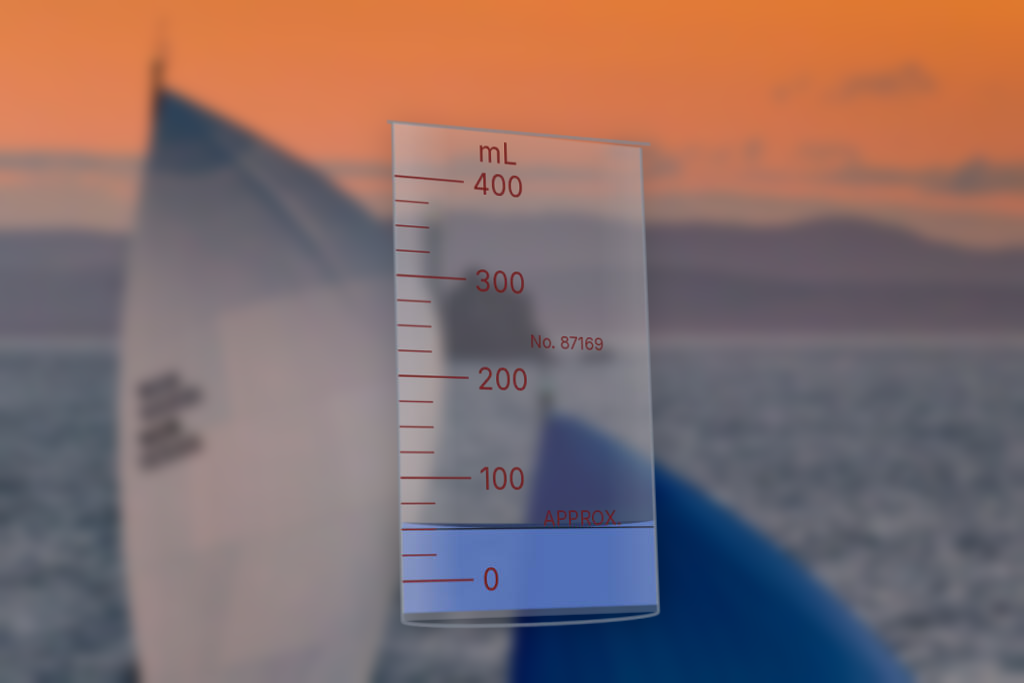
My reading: 50 mL
